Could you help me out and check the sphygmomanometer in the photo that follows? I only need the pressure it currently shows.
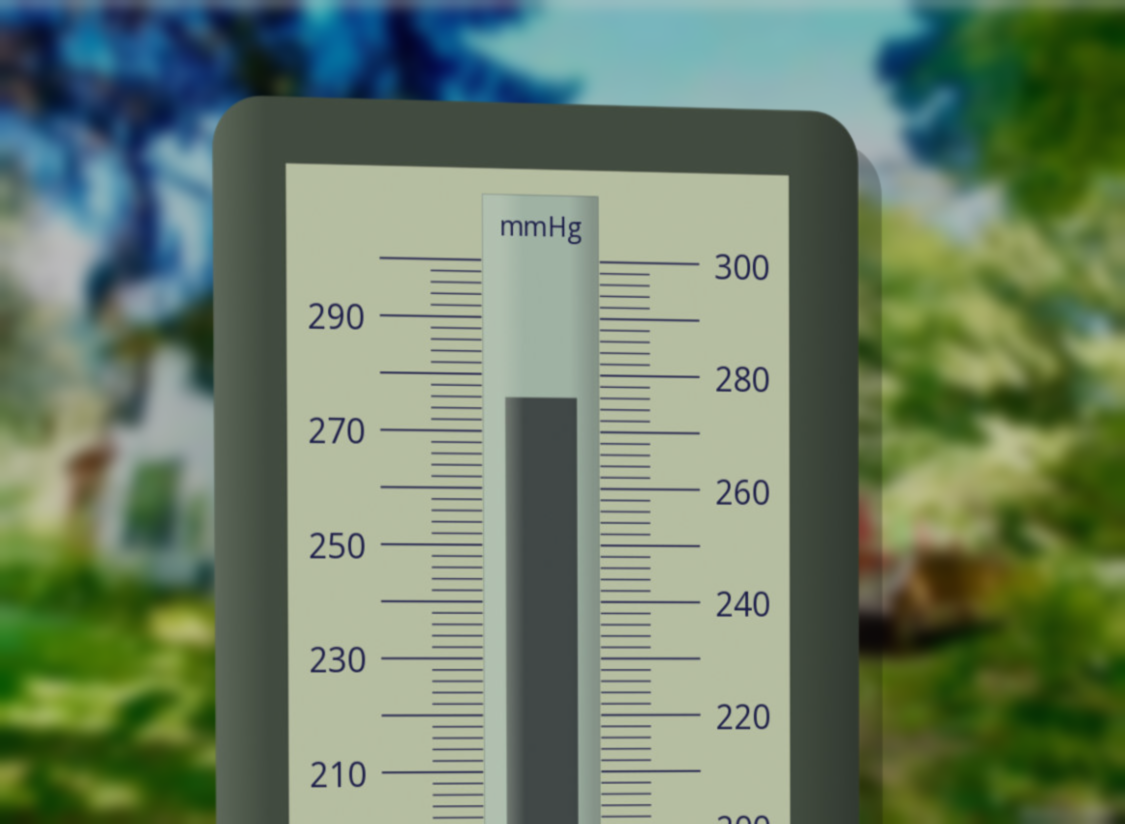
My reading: 276 mmHg
